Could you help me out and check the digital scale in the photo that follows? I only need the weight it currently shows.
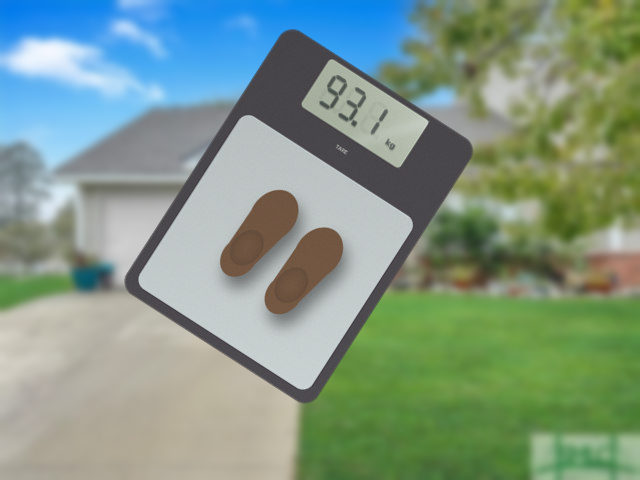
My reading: 93.1 kg
